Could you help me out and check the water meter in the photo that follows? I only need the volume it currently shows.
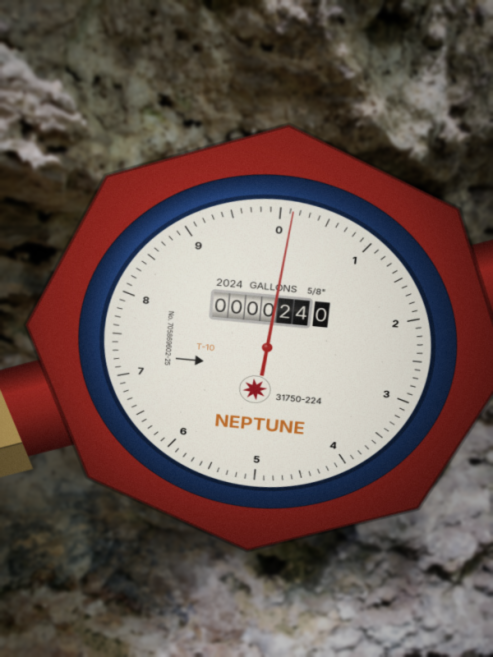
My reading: 240.1 gal
